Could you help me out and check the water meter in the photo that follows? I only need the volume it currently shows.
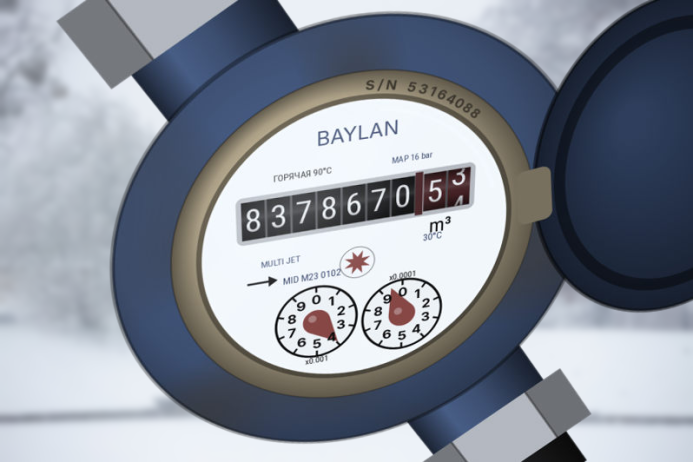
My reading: 8378670.5339 m³
